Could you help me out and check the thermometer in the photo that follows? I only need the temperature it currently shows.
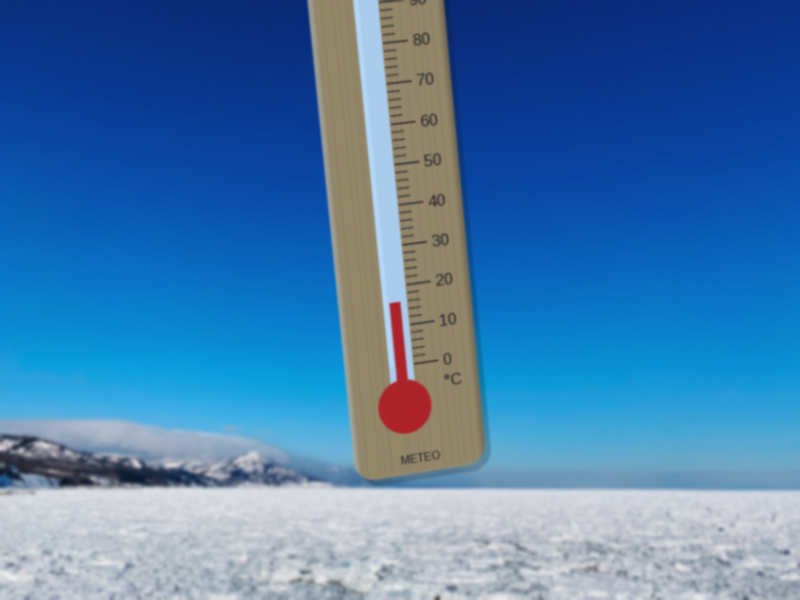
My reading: 16 °C
